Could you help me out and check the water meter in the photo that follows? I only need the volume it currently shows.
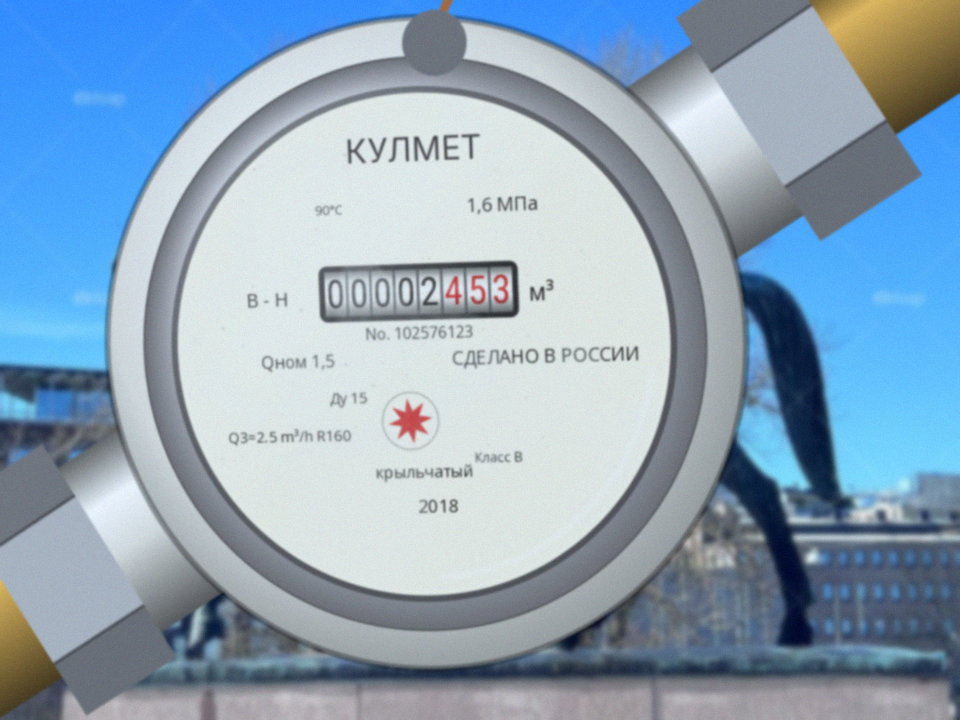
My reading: 2.453 m³
